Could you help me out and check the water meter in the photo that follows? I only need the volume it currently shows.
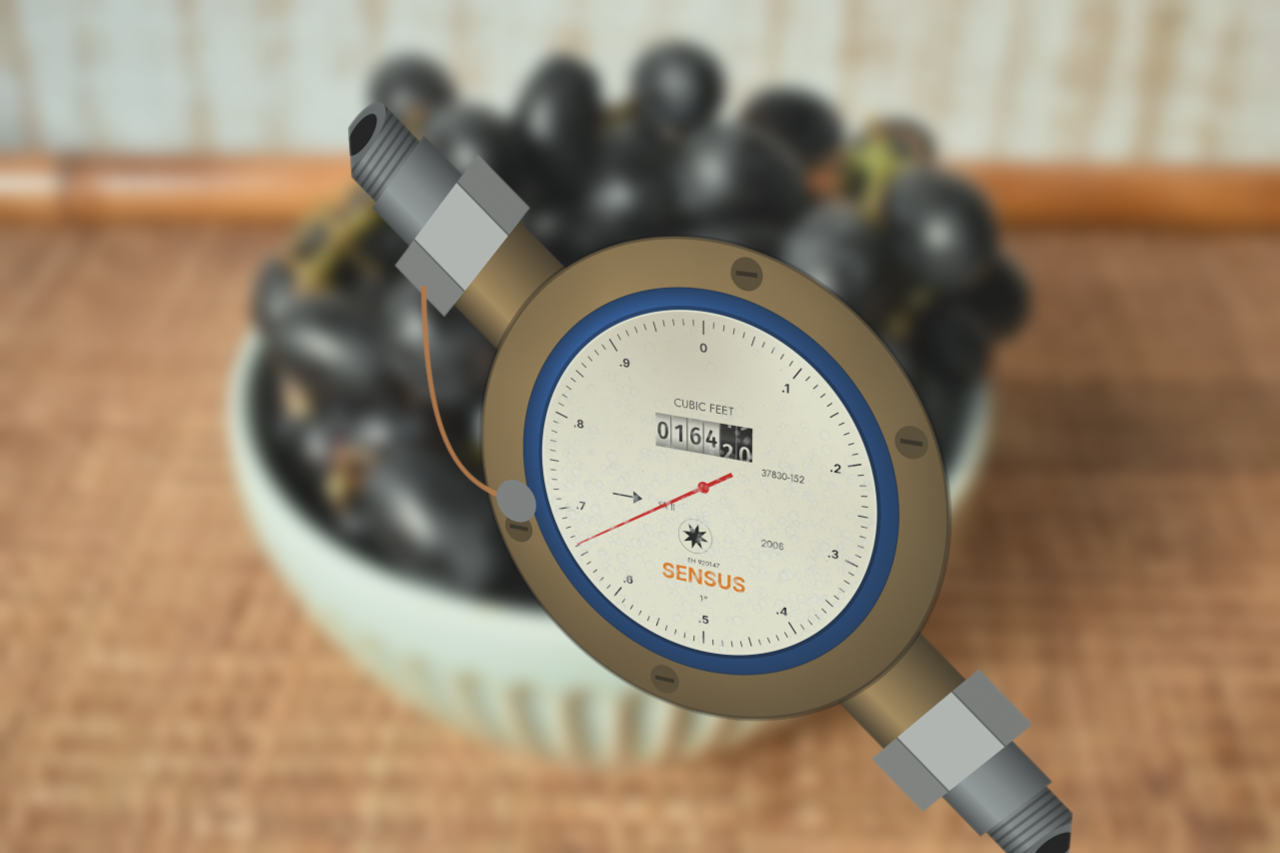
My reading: 16419.66 ft³
